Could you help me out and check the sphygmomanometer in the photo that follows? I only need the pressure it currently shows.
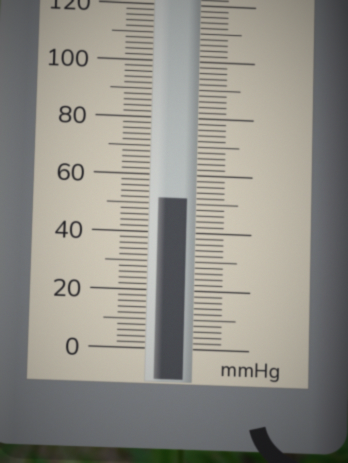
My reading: 52 mmHg
